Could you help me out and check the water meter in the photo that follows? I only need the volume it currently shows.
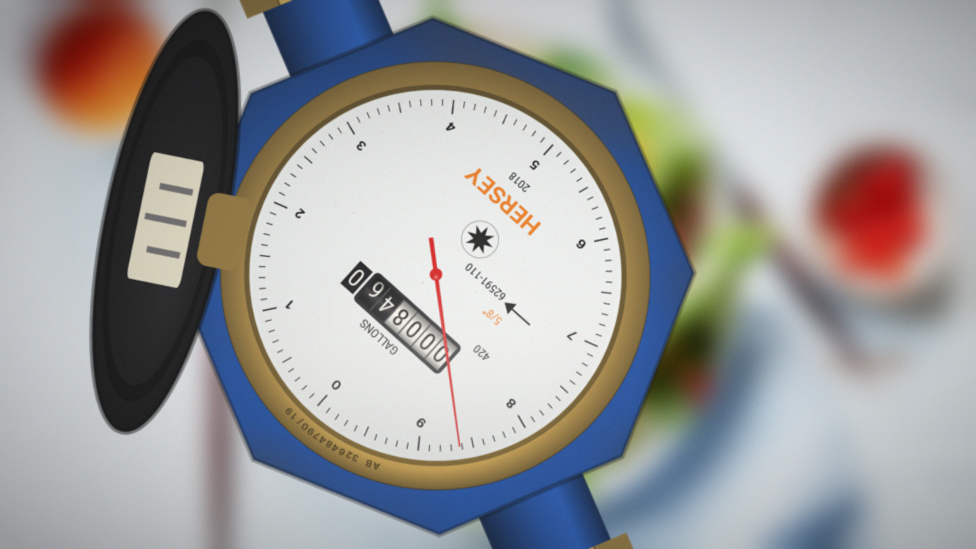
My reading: 8458.6 gal
